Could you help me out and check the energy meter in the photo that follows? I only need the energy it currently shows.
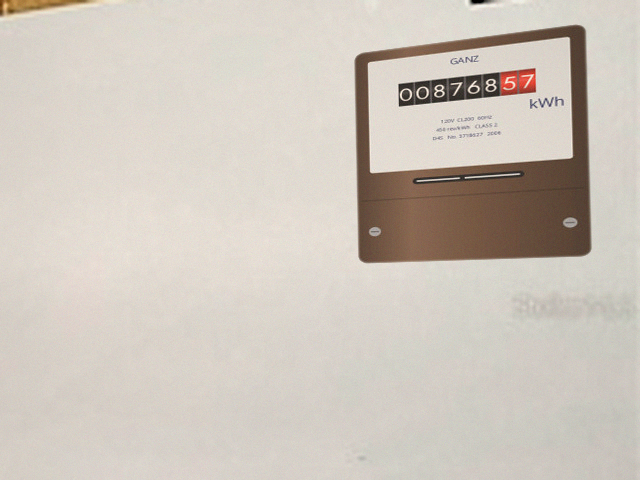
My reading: 8768.57 kWh
